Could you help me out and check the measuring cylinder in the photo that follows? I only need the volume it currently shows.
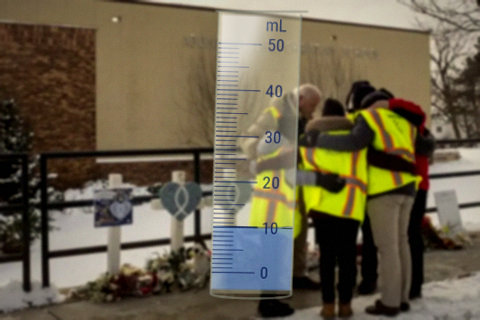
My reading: 10 mL
